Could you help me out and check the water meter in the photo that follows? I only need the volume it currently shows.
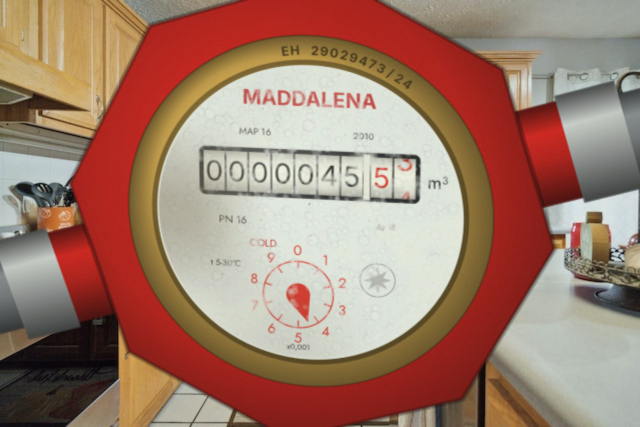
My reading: 45.534 m³
